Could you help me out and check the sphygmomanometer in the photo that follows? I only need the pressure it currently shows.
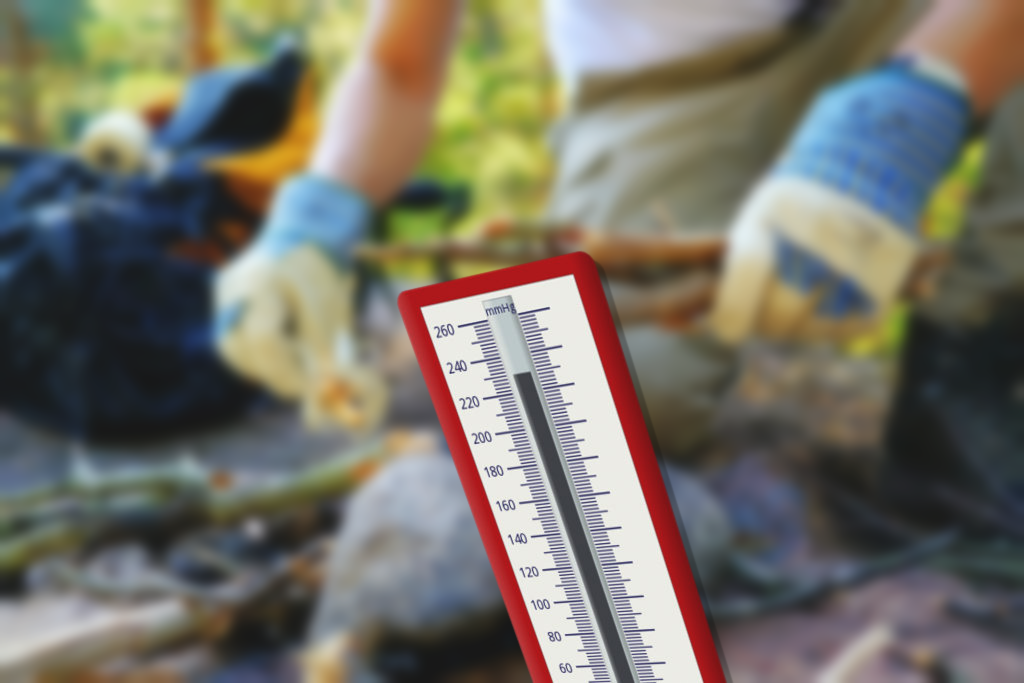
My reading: 230 mmHg
